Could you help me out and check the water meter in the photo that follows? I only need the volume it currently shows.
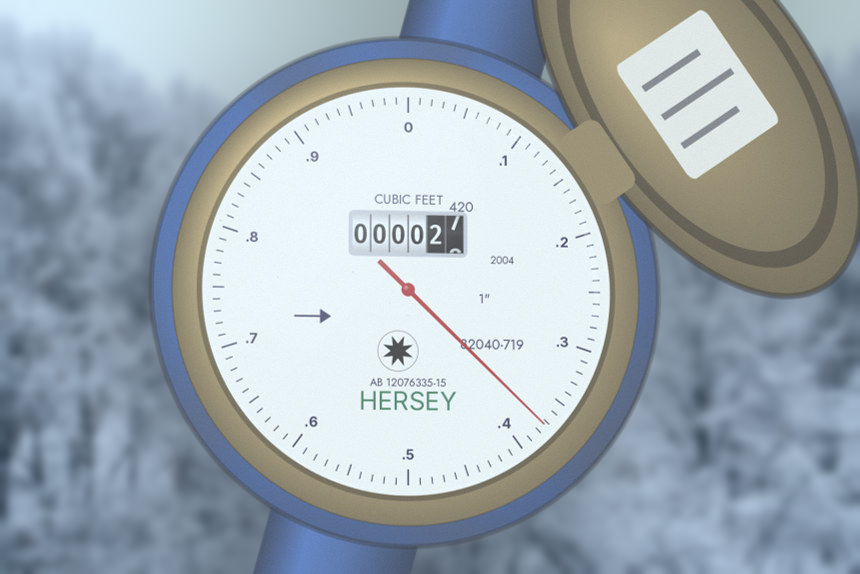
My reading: 27.37 ft³
